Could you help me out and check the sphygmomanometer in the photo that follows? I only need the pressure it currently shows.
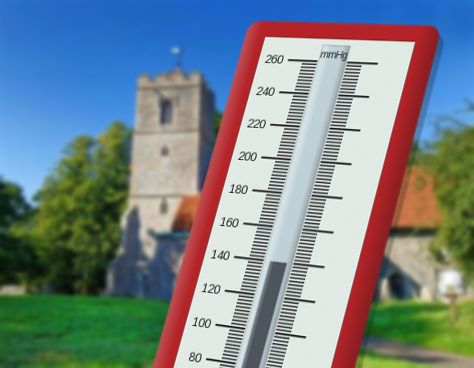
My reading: 140 mmHg
